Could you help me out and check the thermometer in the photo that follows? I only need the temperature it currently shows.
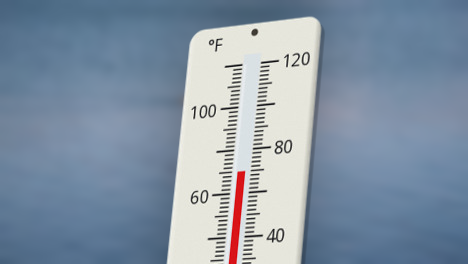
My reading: 70 °F
